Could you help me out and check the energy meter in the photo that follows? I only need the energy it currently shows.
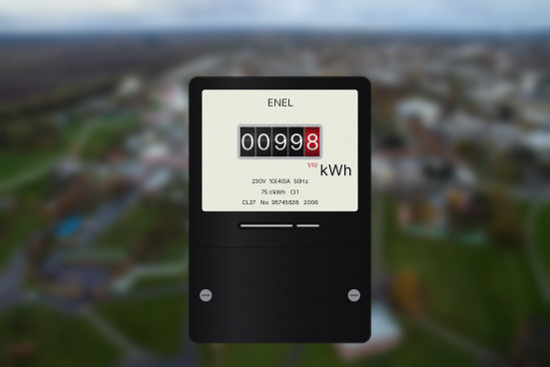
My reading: 99.8 kWh
